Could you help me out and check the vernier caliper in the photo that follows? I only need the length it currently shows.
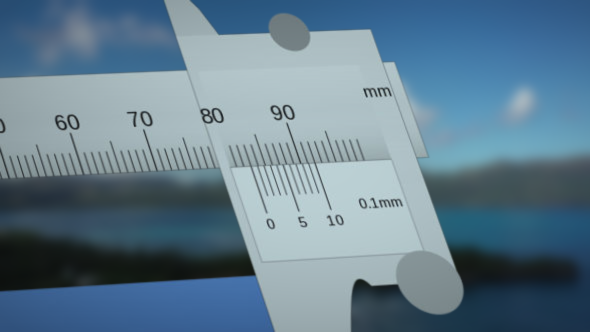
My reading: 83.0 mm
